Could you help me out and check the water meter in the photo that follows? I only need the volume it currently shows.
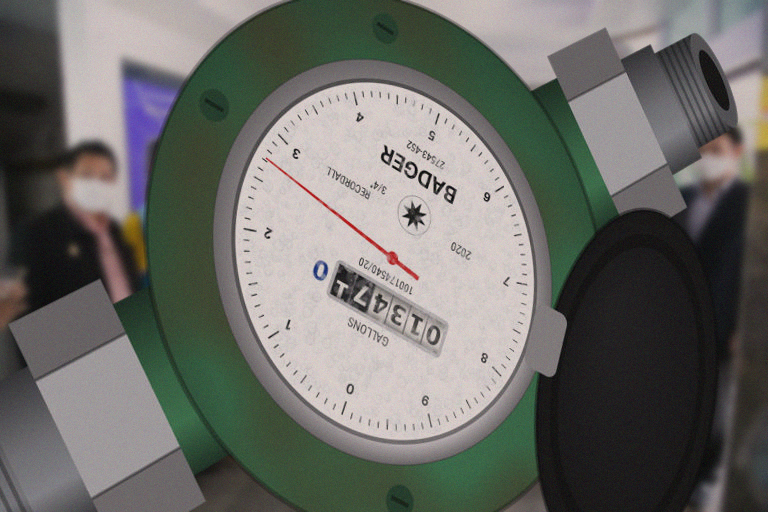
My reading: 134712.7 gal
